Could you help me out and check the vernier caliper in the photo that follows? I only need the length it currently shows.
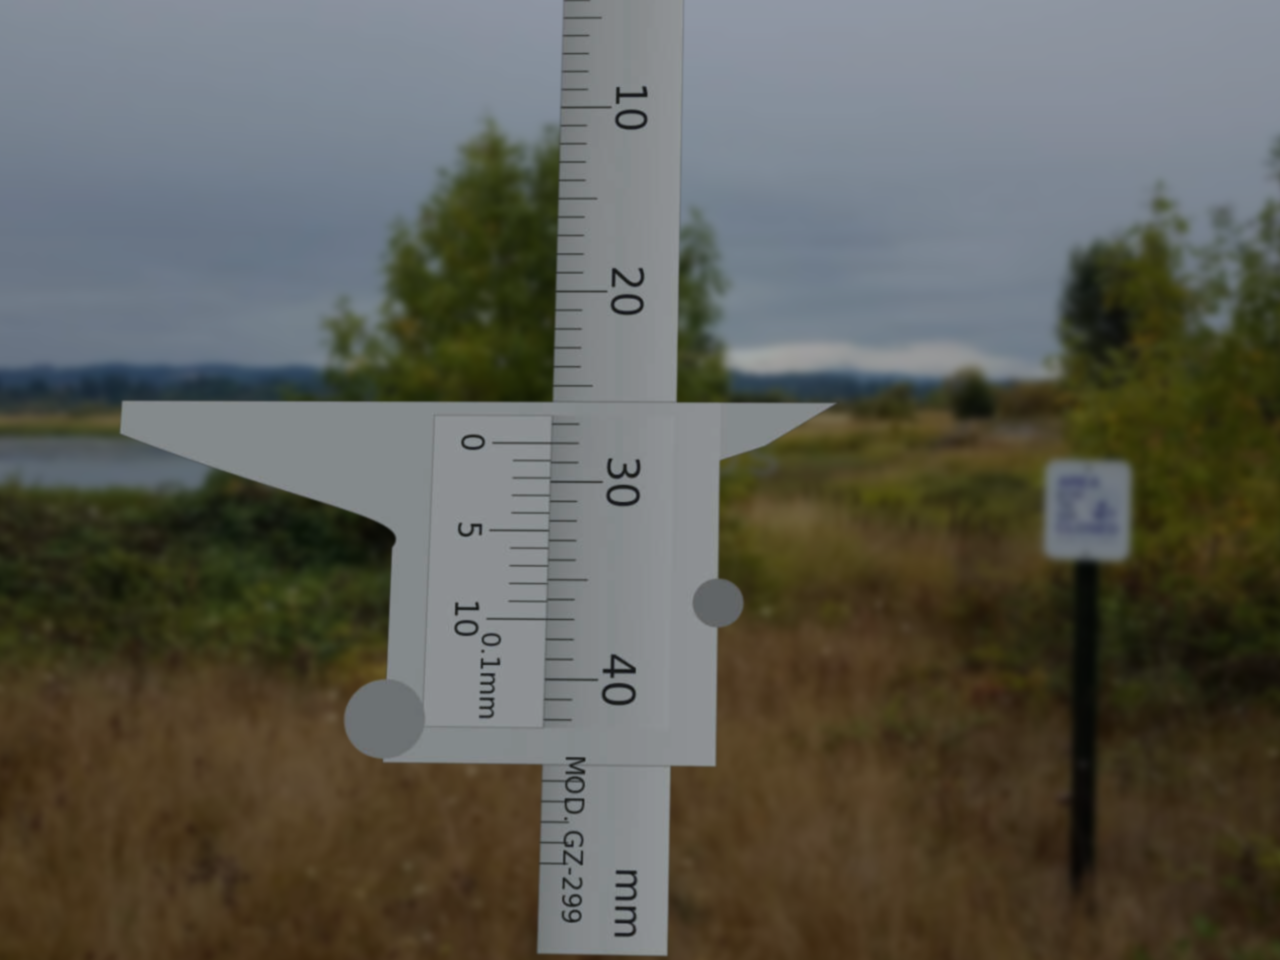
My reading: 28.0 mm
